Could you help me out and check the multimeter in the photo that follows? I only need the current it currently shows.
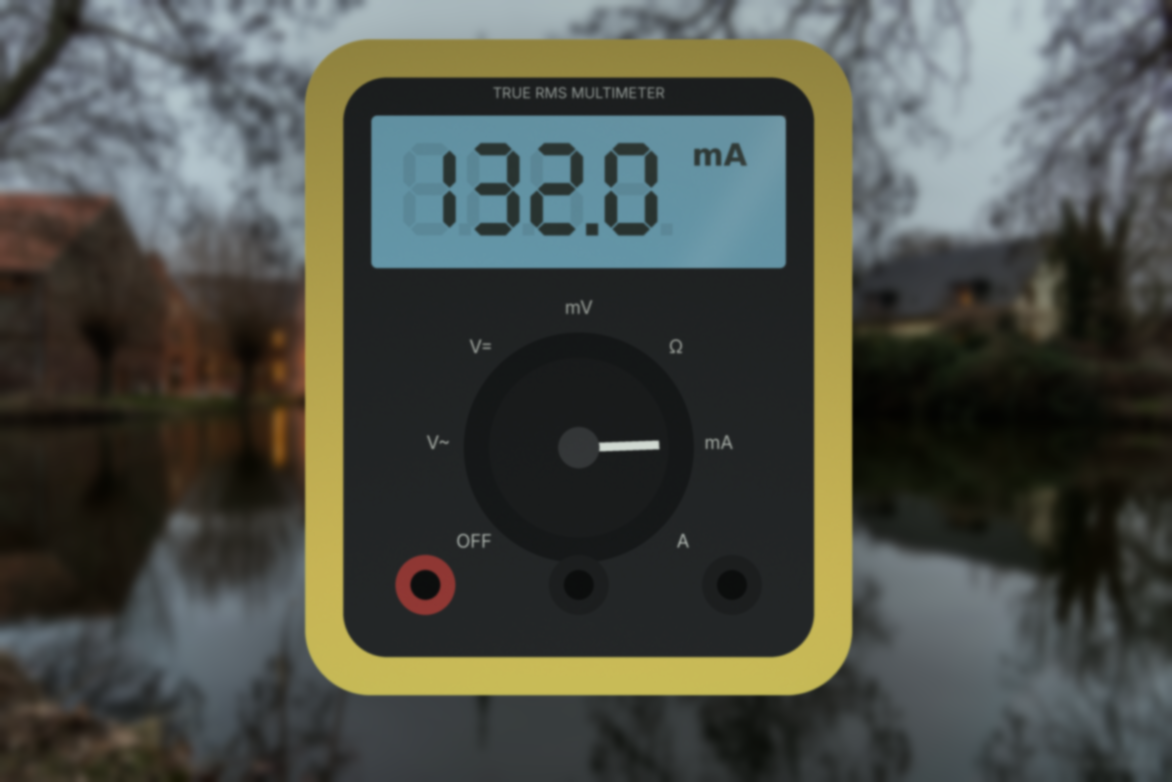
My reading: 132.0 mA
